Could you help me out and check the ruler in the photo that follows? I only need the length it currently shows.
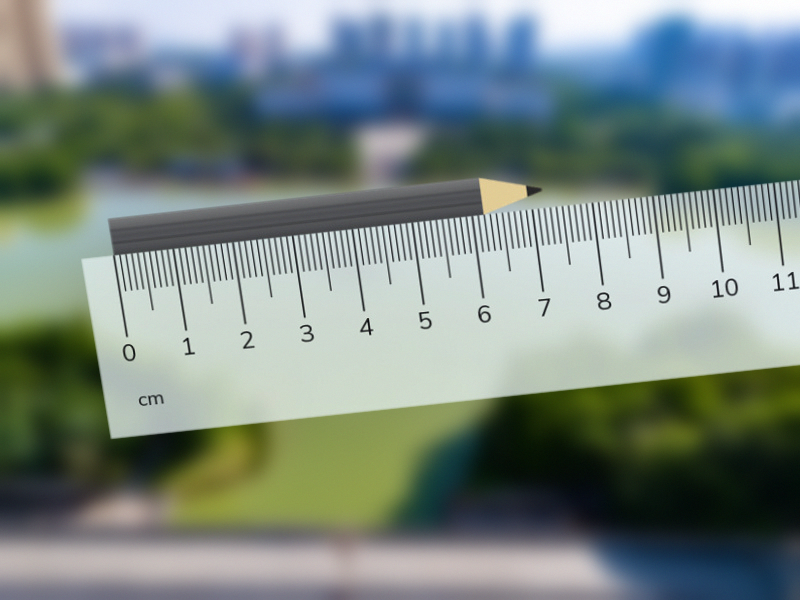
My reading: 7.2 cm
